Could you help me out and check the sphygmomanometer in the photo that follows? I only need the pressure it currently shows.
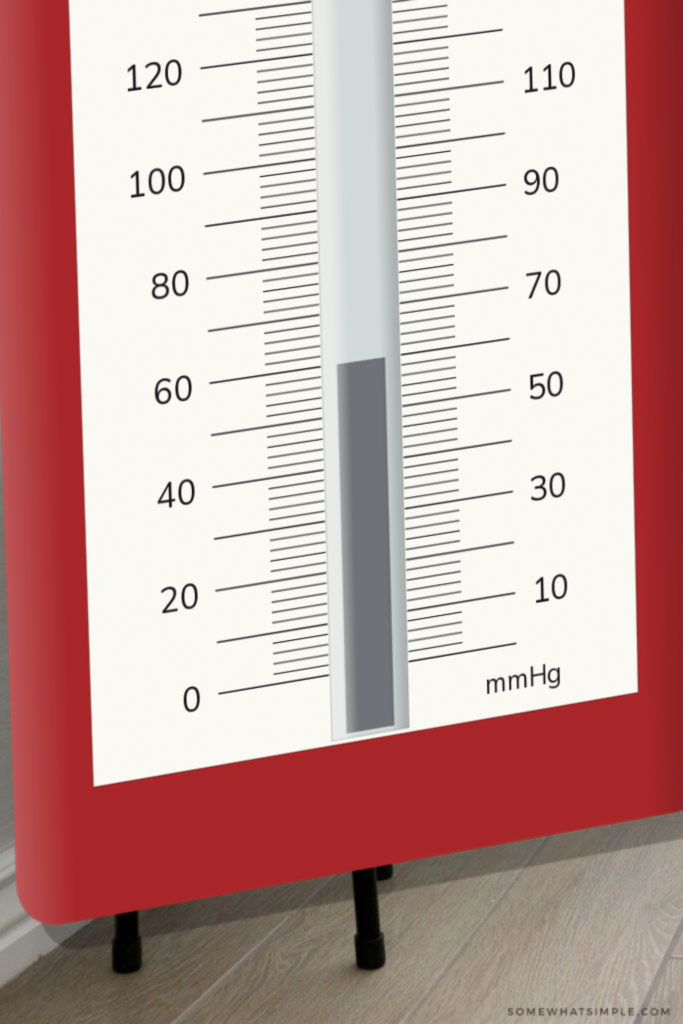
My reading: 60 mmHg
